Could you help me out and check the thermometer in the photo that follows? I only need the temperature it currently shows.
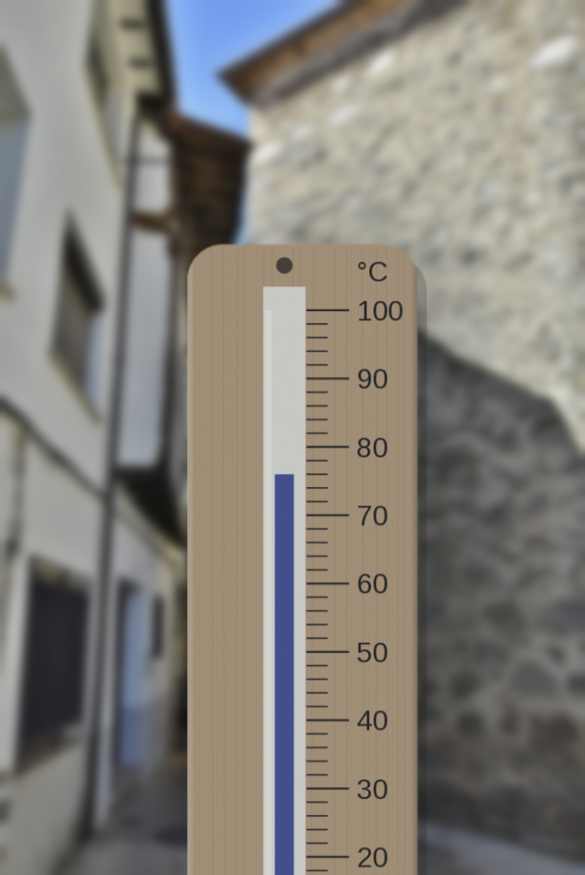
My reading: 76 °C
